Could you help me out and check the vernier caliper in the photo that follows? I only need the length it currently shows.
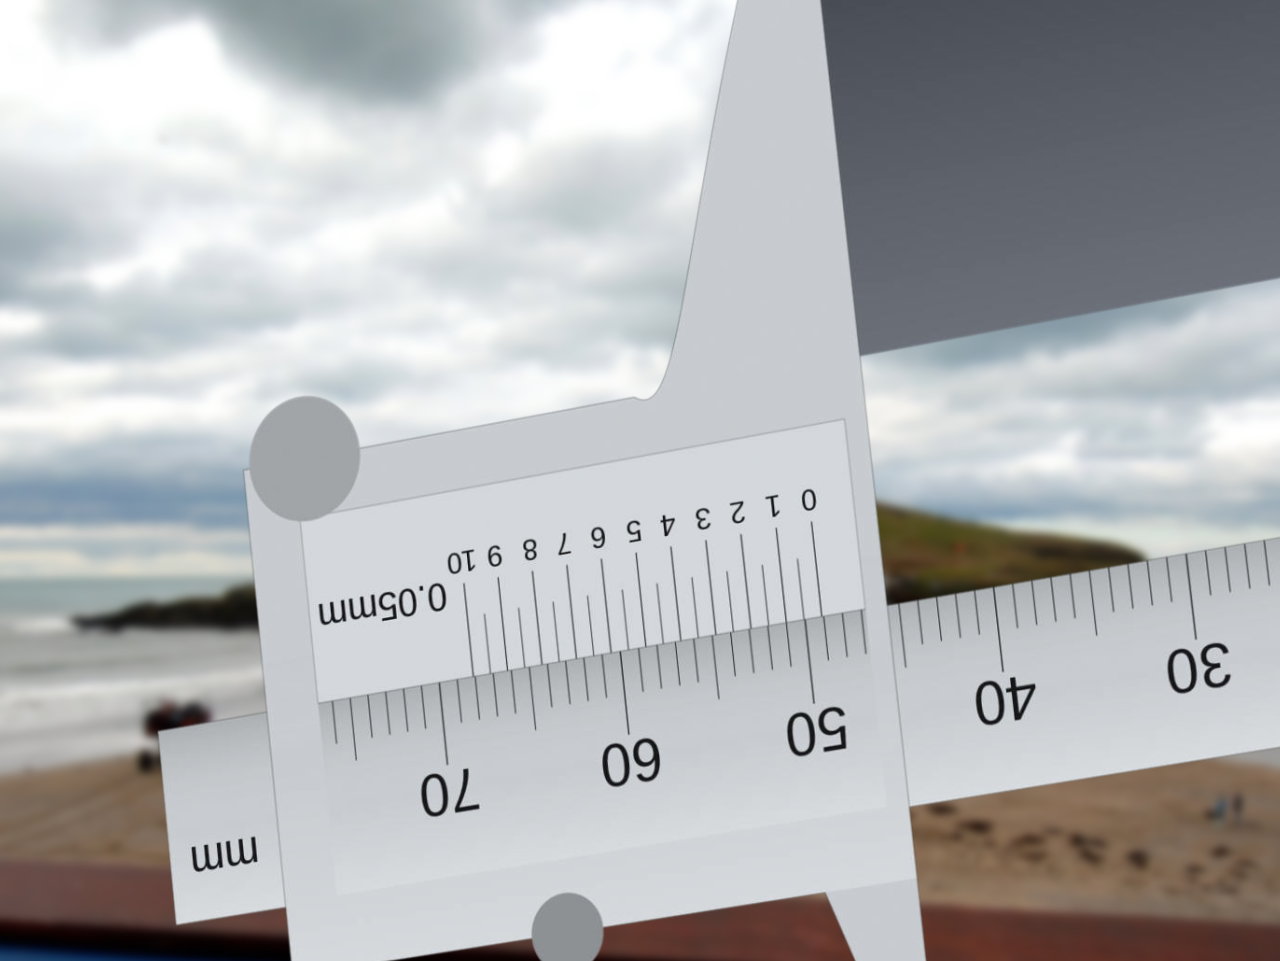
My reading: 49.1 mm
